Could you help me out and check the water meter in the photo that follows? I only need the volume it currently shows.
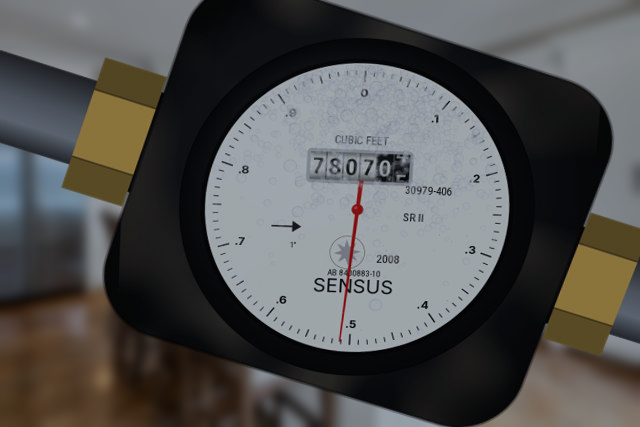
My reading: 780704.51 ft³
